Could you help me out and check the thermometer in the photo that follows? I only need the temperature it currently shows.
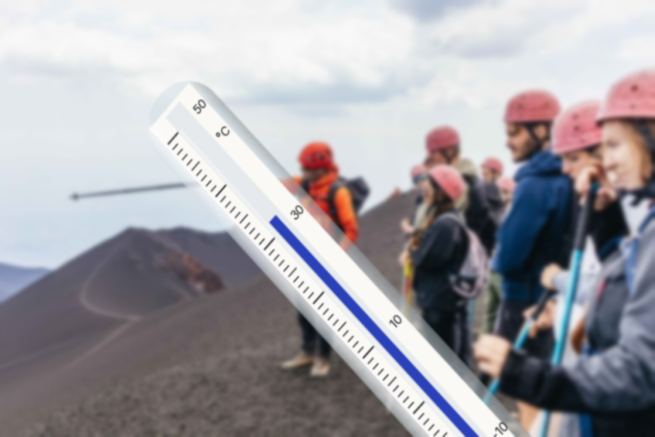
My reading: 32 °C
